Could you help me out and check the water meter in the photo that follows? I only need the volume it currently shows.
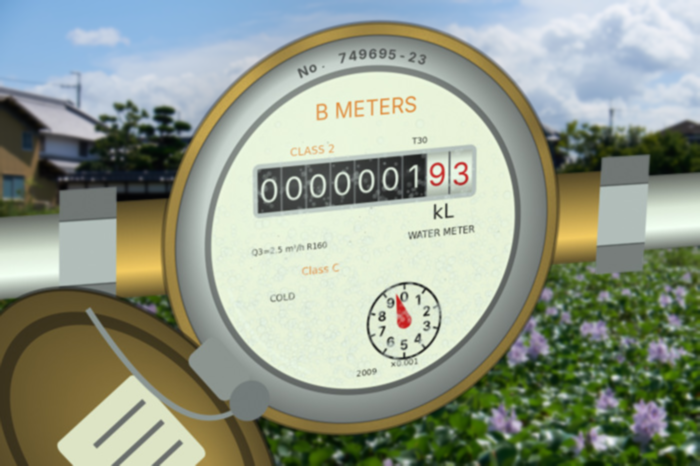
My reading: 1.929 kL
